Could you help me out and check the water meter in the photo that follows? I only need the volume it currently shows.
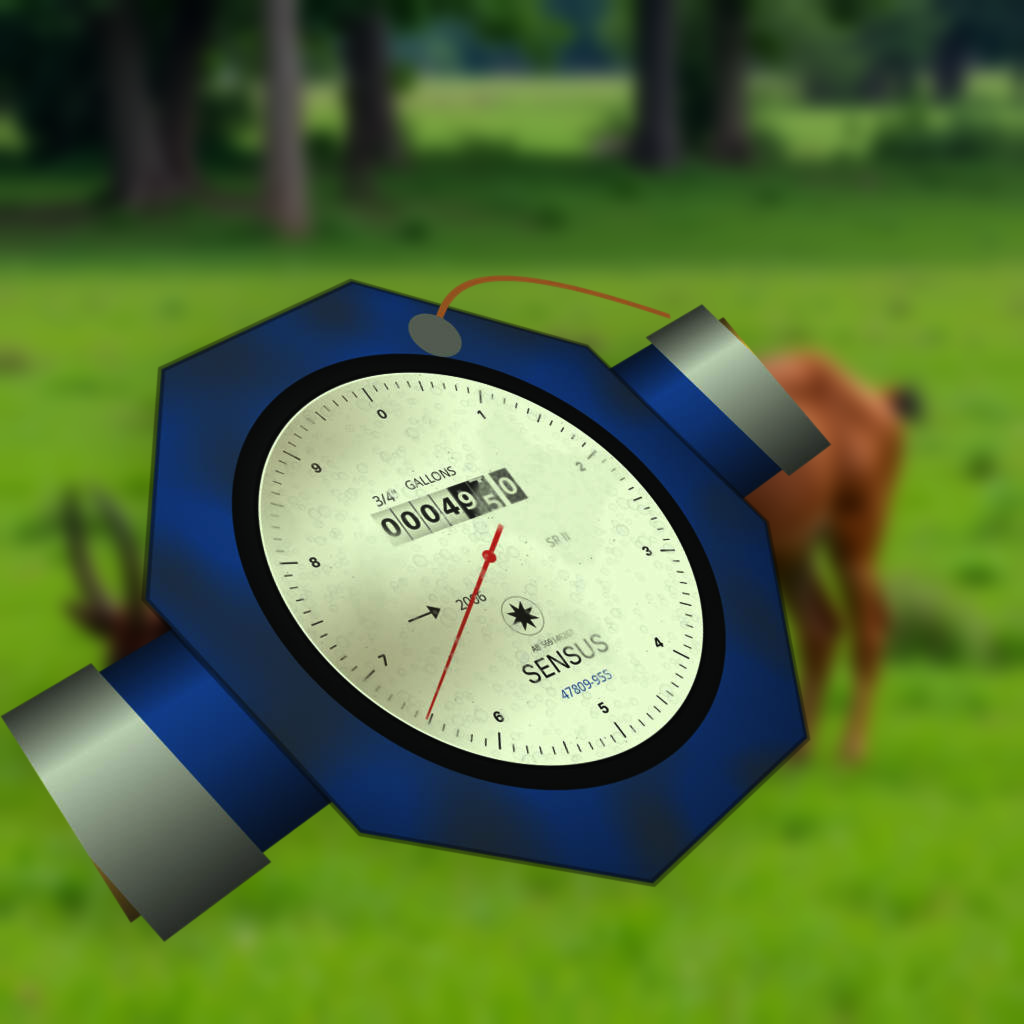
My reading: 4946.5 gal
